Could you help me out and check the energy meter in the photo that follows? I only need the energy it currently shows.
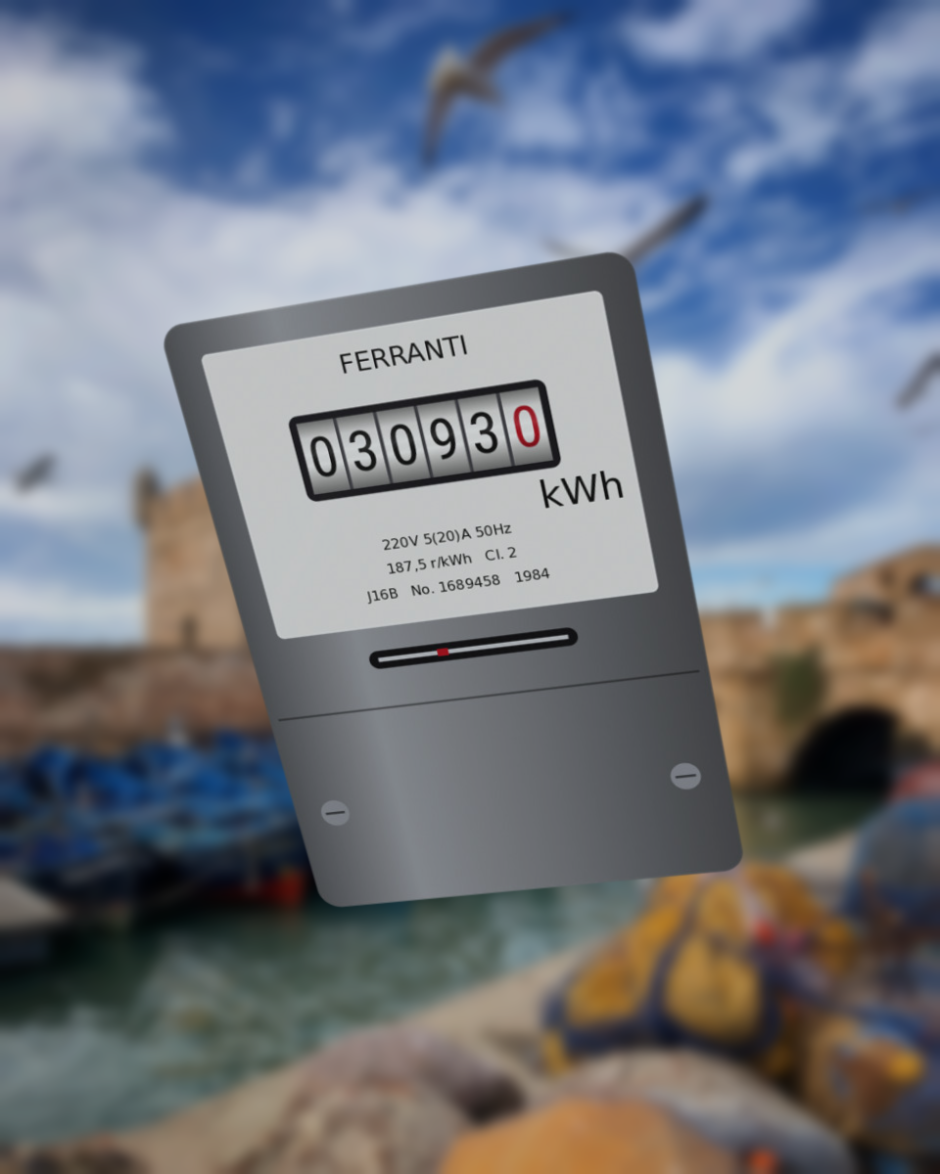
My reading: 3093.0 kWh
